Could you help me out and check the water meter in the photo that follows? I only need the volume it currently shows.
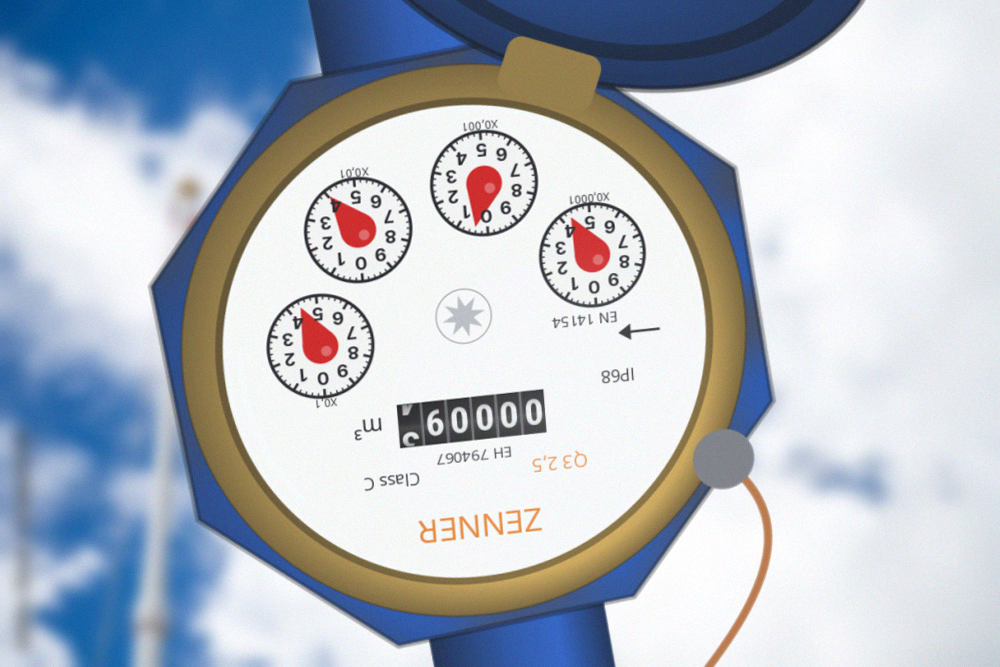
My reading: 93.4404 m³
